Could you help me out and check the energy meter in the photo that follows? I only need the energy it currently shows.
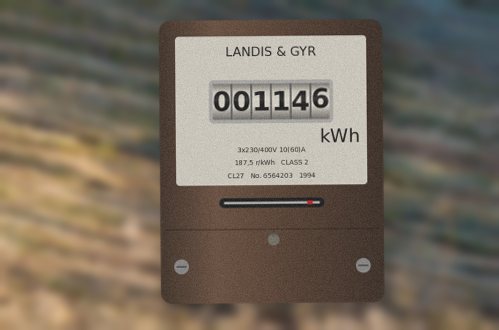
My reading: 1146 kWh
